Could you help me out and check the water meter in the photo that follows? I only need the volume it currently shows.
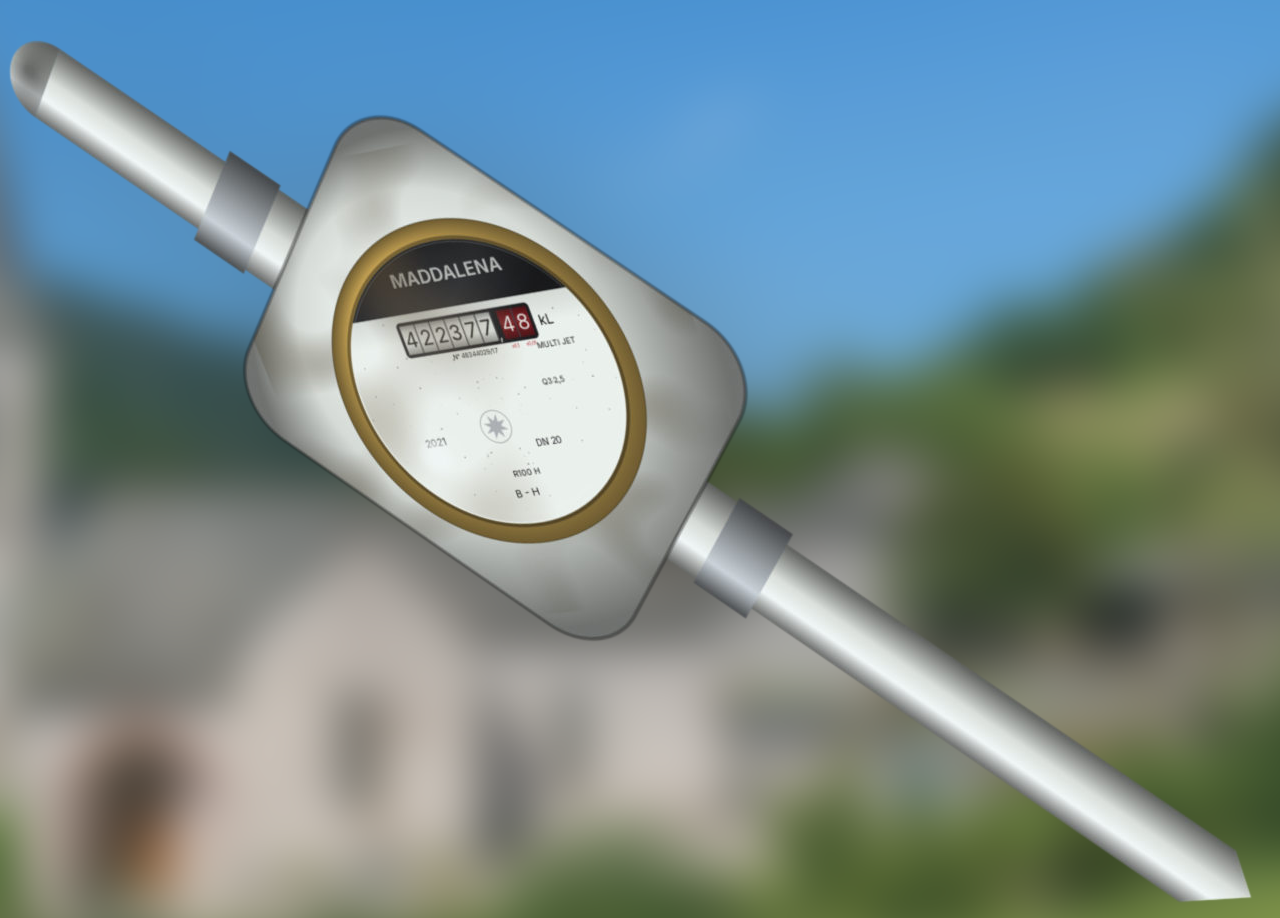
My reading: 422377.48 kL
